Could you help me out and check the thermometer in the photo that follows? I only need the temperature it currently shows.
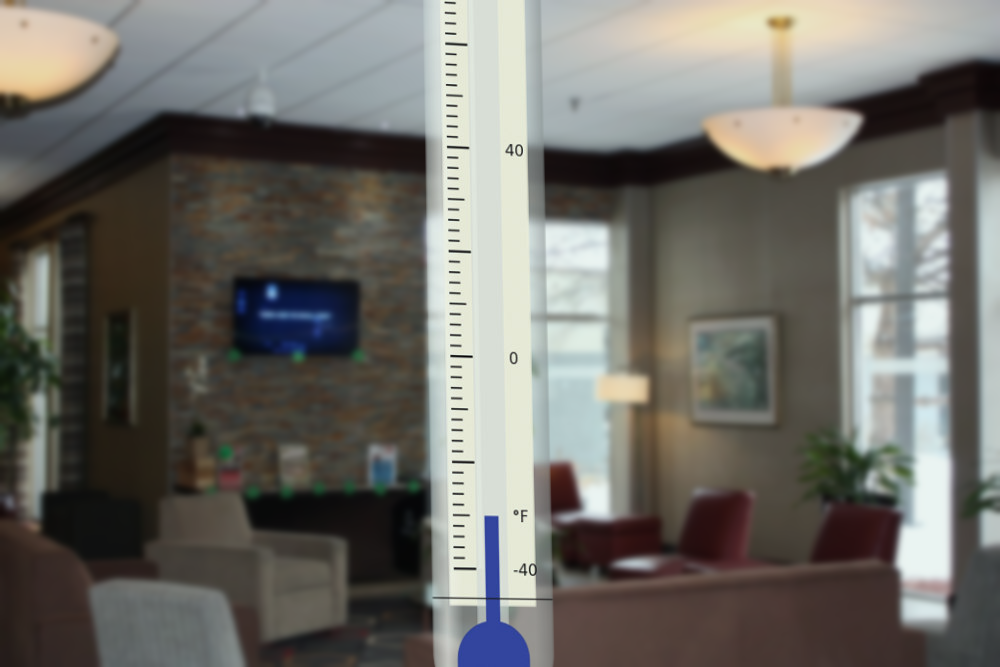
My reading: -30 °F
